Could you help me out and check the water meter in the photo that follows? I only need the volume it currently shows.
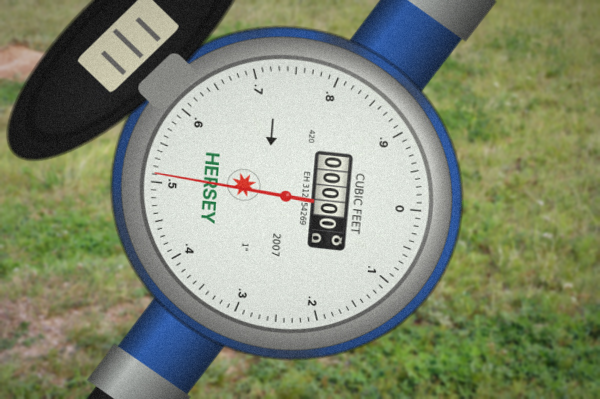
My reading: 8.51 ft³
